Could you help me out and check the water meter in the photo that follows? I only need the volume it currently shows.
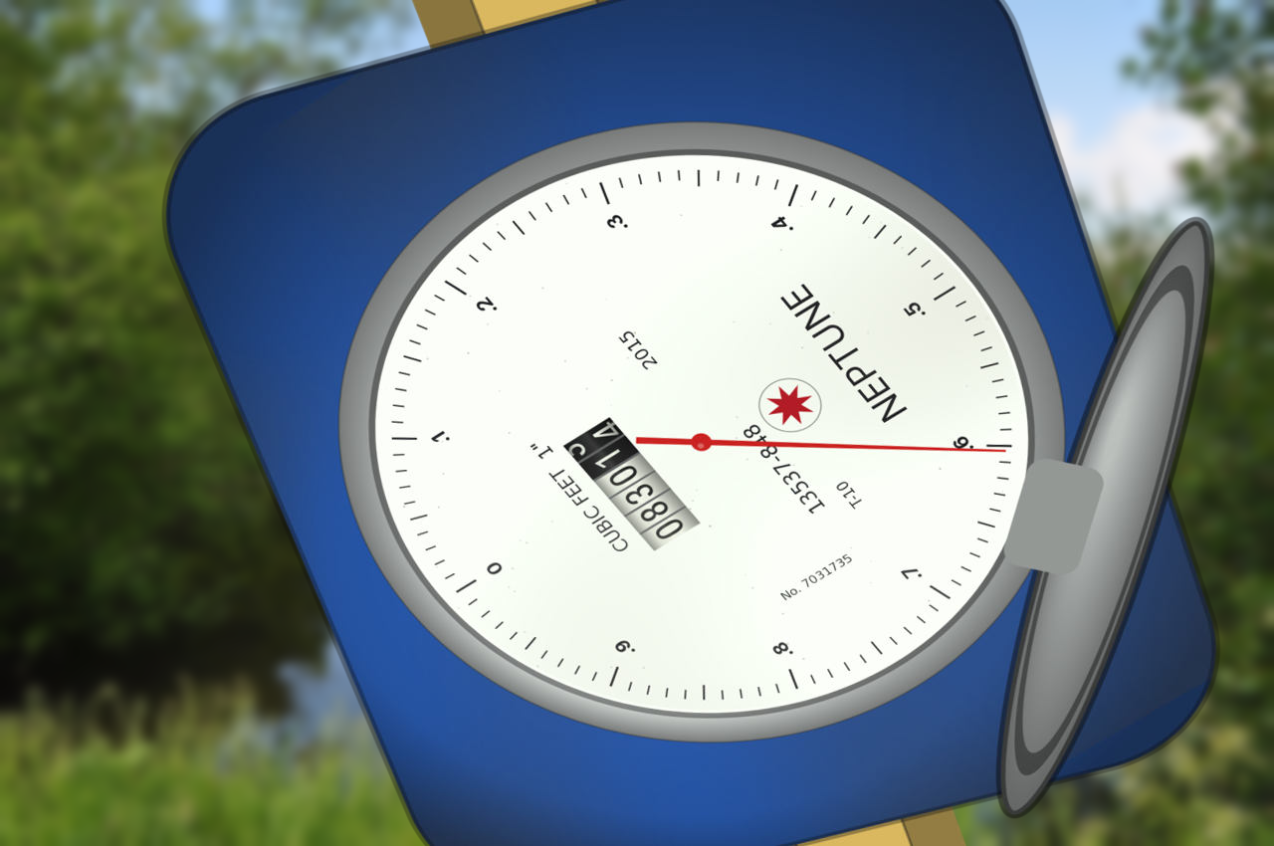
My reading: 83013.60 ft³
